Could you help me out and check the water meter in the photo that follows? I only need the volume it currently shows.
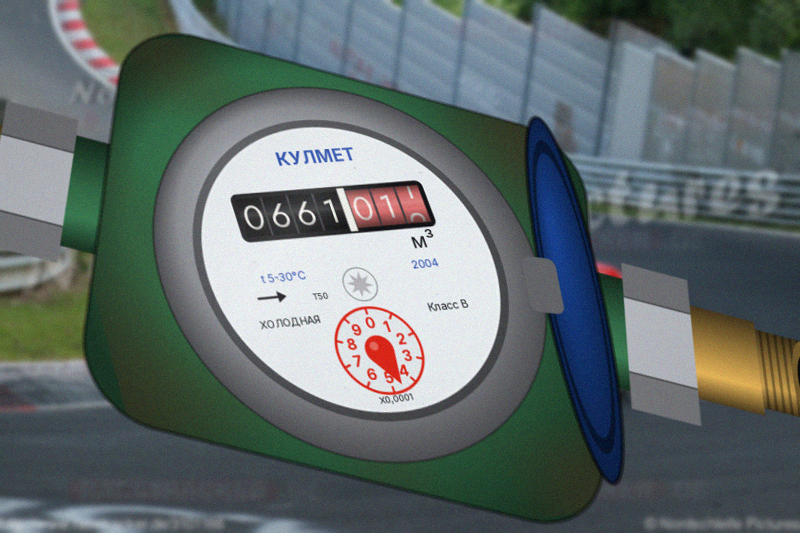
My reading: 661.0114 m³
